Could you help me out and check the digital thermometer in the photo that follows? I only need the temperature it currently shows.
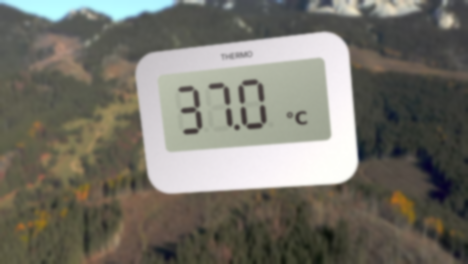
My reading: 37.0 °C
